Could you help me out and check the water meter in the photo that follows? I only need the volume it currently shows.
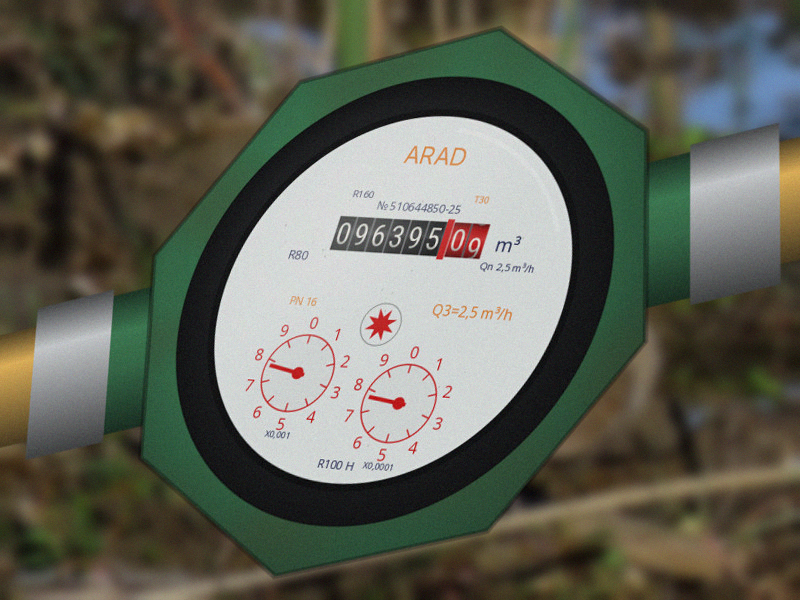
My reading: 96395.0877 m³
